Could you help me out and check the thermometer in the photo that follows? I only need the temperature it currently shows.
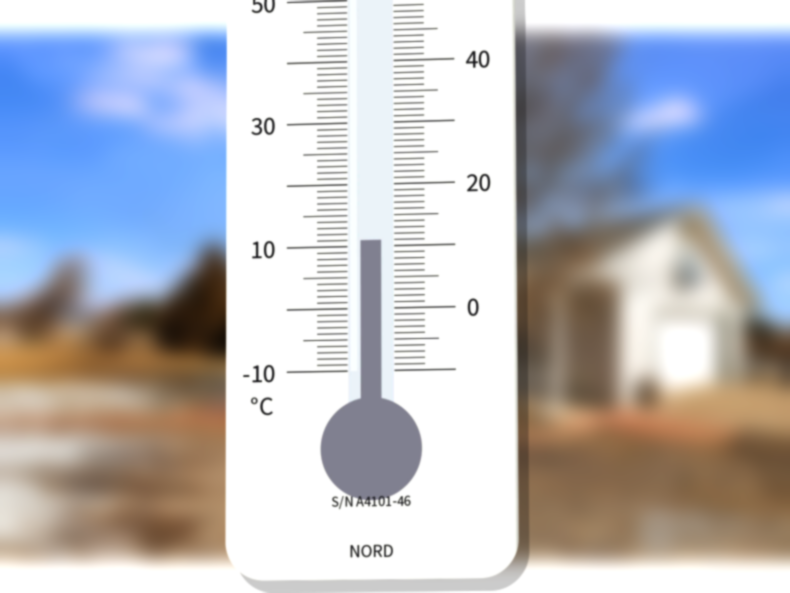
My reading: 11 °C
